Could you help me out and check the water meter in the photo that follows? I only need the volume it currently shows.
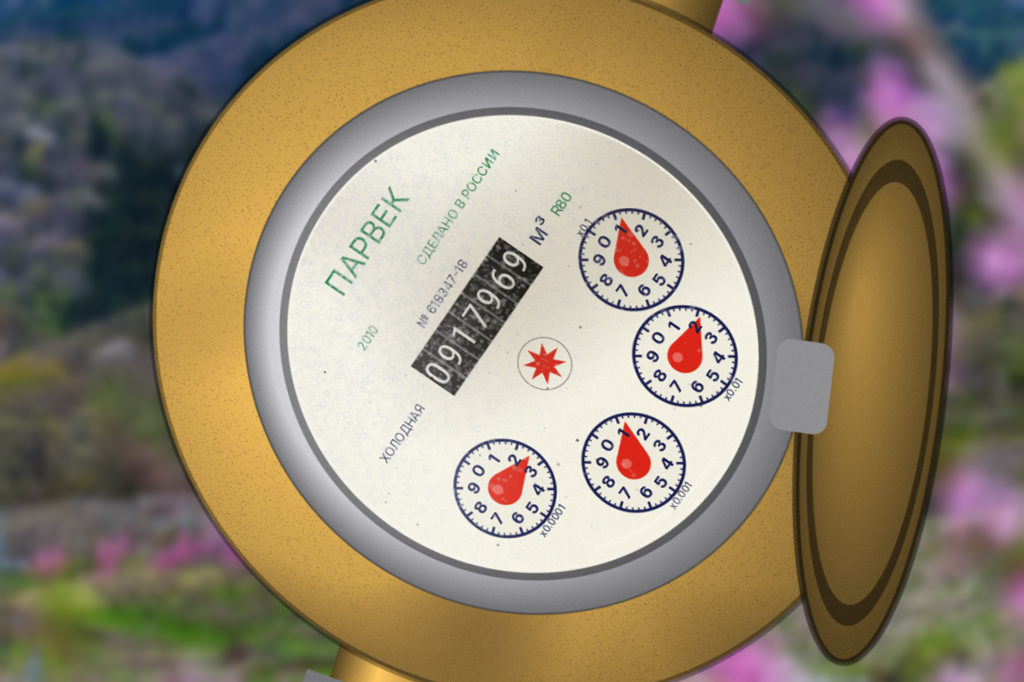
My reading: 917969.1212 m³
